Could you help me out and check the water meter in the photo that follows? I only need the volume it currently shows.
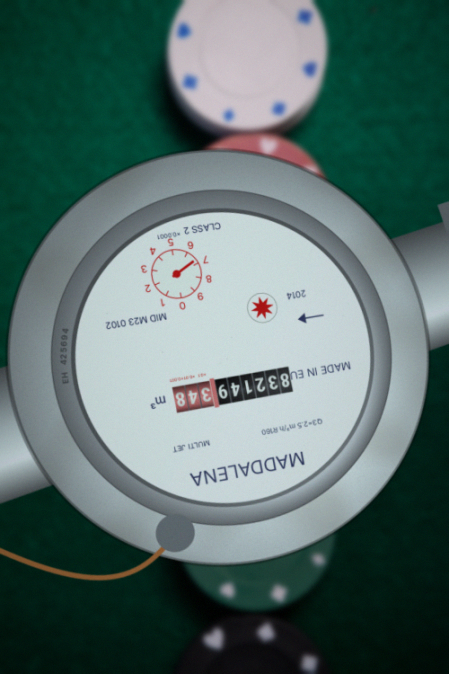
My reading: 832149.3486 m³
